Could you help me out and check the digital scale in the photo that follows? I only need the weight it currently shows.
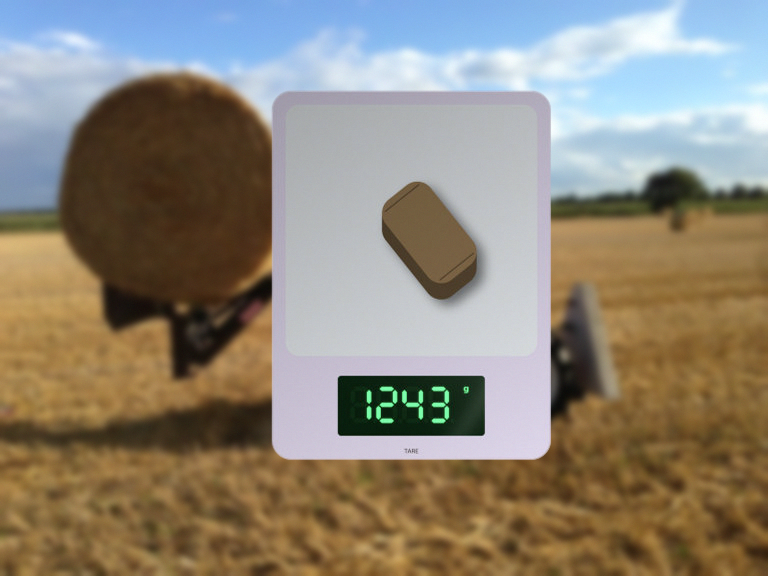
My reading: 1243 g
